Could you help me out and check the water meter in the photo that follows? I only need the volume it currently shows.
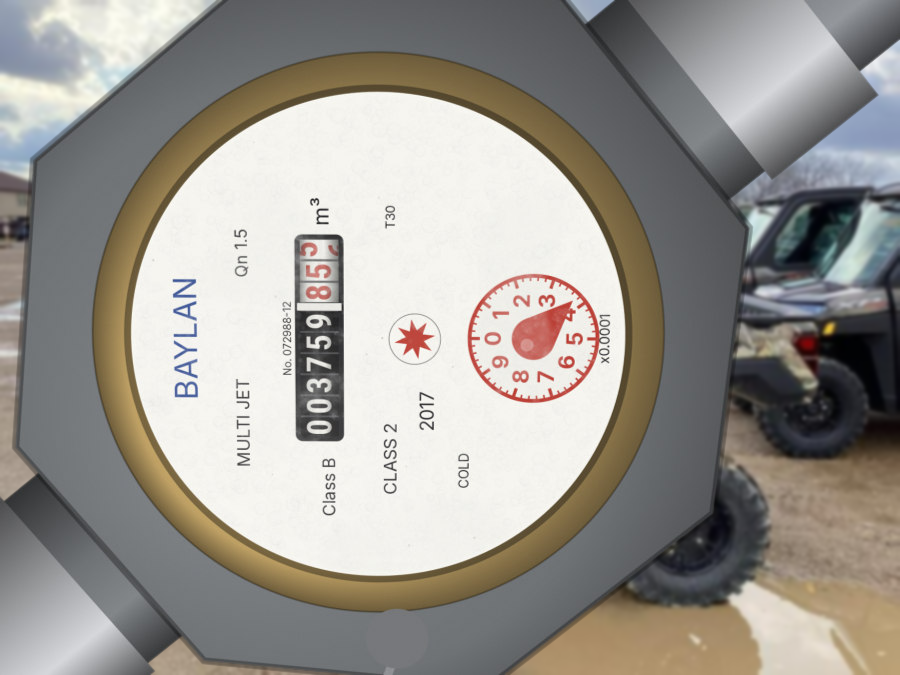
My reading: 3759.8553 m³
